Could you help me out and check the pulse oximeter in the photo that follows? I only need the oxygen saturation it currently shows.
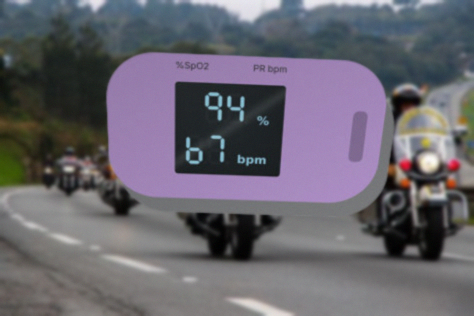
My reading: 94 %
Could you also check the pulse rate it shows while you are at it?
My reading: 67 bpm
